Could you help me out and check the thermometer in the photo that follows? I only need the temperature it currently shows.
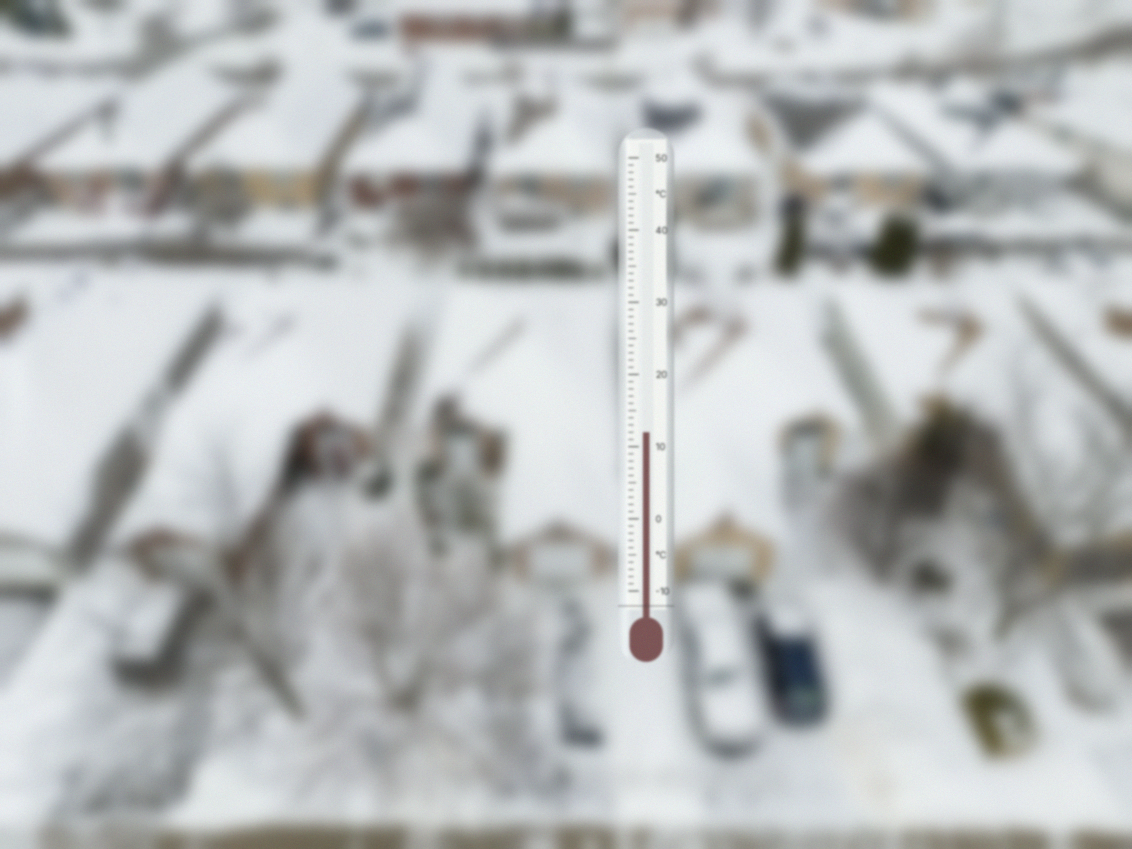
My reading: 12 °C
